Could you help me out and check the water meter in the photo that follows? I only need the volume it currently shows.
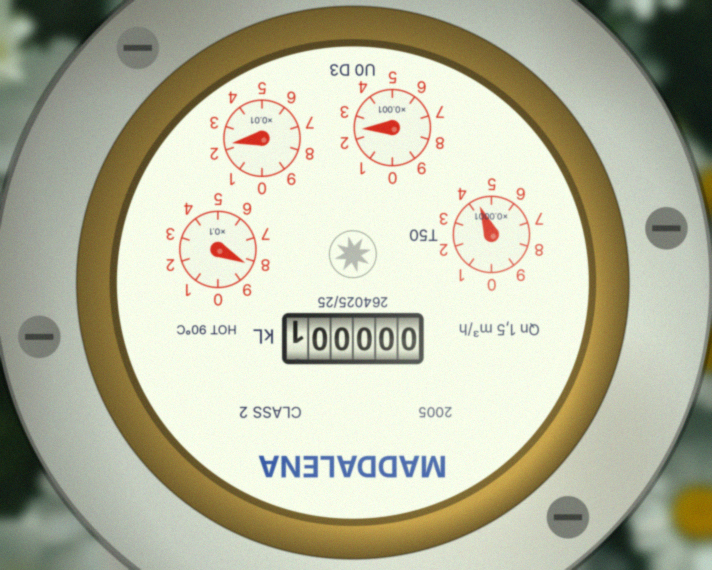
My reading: 0.8224 kL
